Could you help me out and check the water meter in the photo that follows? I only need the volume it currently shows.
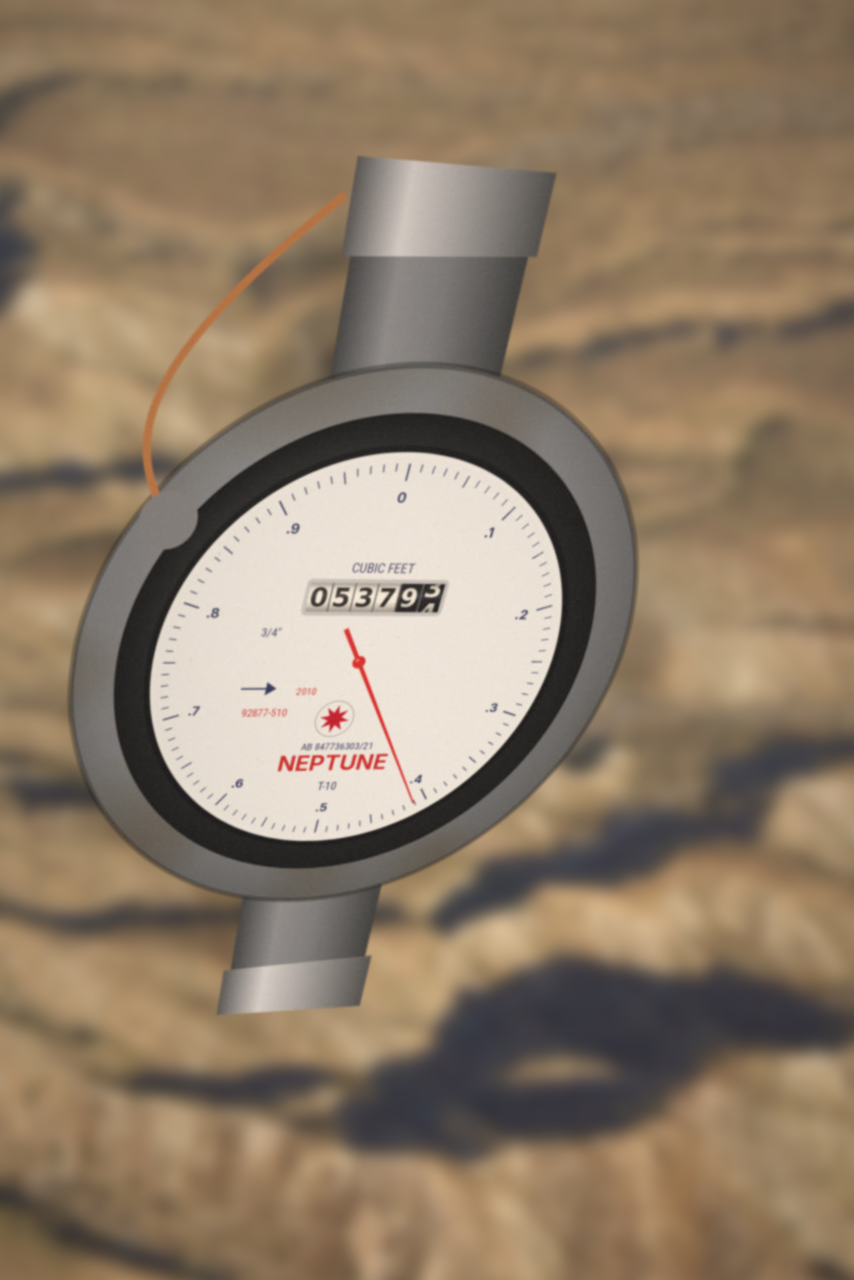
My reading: 53793.41 ft³
